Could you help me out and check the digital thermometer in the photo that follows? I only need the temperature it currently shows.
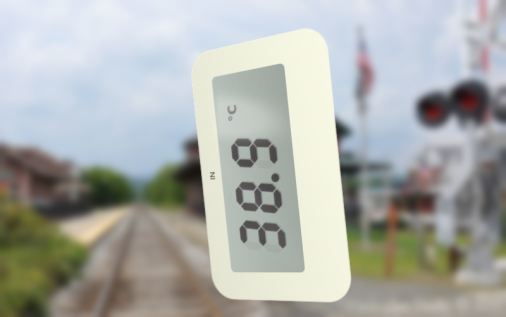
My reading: 38.9 °C
